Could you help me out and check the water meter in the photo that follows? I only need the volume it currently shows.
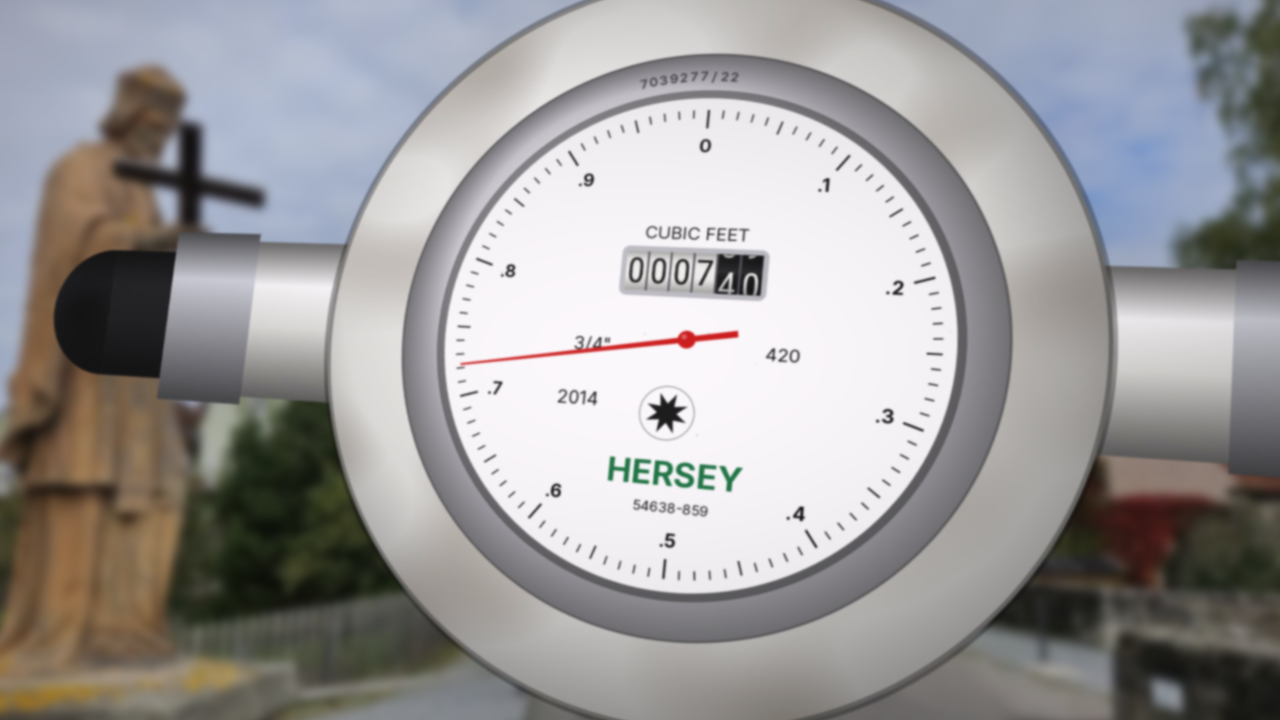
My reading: 739.72 ft³
